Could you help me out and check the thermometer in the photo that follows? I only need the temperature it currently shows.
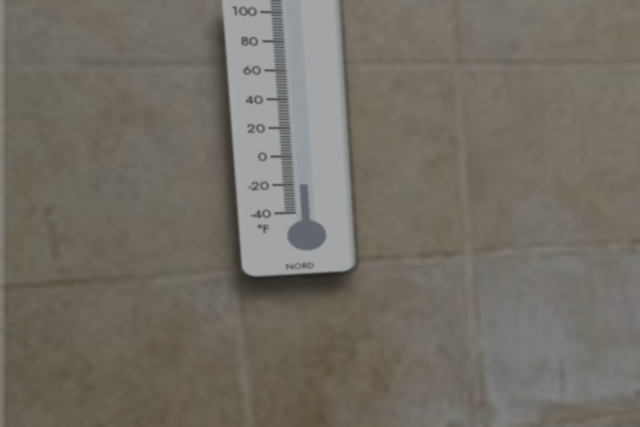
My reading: -20 °F
